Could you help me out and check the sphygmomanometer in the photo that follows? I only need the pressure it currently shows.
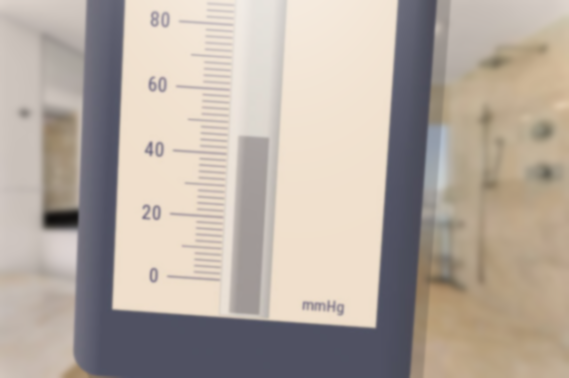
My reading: 46 mmHg
